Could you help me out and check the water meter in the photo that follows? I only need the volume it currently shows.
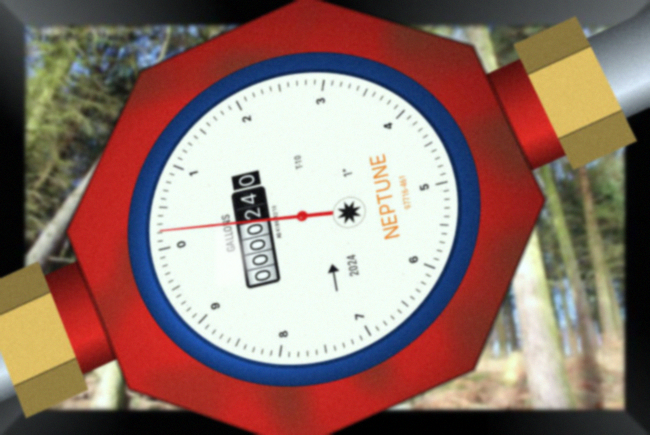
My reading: 240.2 gal
